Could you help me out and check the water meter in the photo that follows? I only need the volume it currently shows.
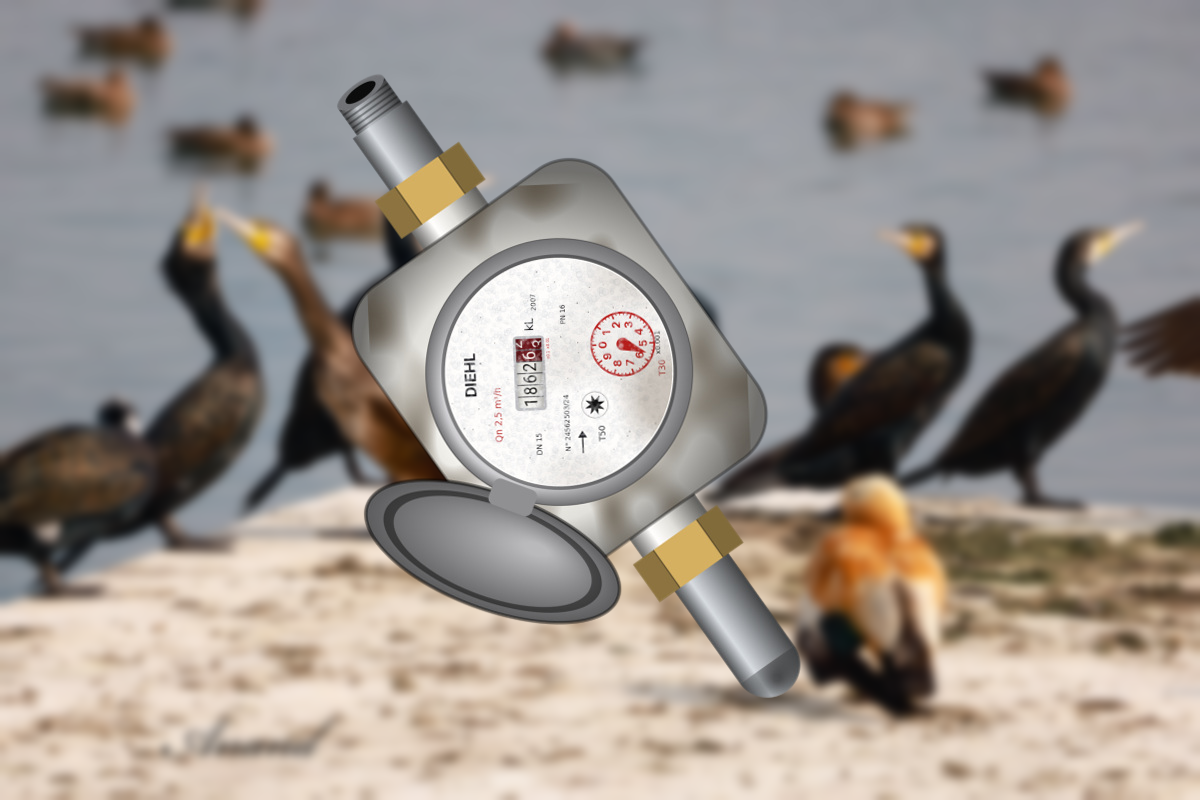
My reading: 1862.625 kL
